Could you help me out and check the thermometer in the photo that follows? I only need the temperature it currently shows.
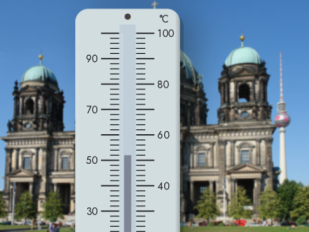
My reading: 52 °C
